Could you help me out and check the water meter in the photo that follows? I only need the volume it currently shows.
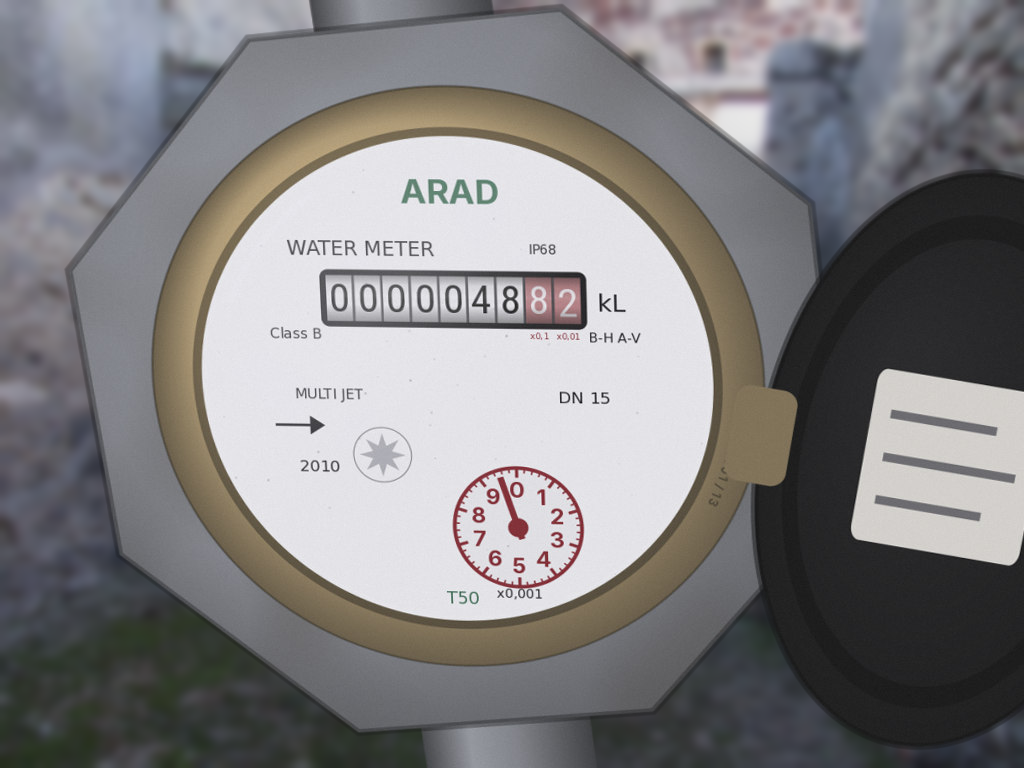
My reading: 48.819 kL
